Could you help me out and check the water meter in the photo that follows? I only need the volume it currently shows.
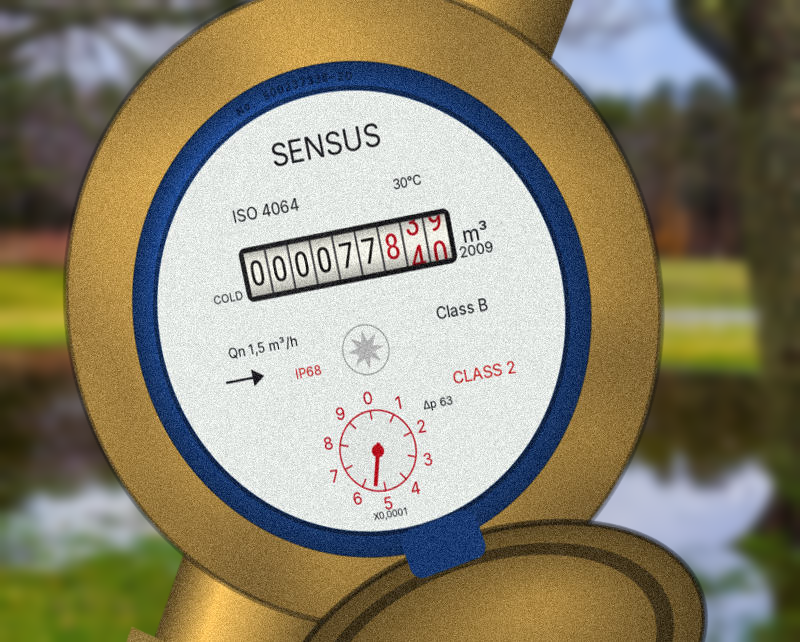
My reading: 77.8395 m³
